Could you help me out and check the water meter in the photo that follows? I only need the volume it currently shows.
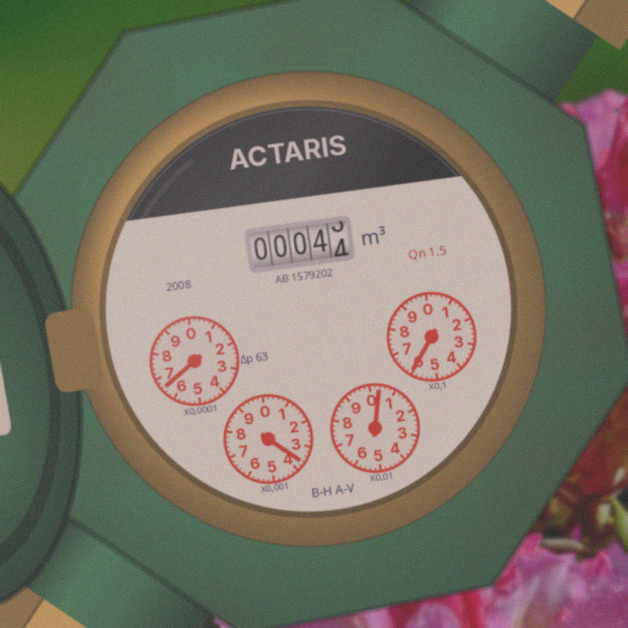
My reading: 43.6036 m³
